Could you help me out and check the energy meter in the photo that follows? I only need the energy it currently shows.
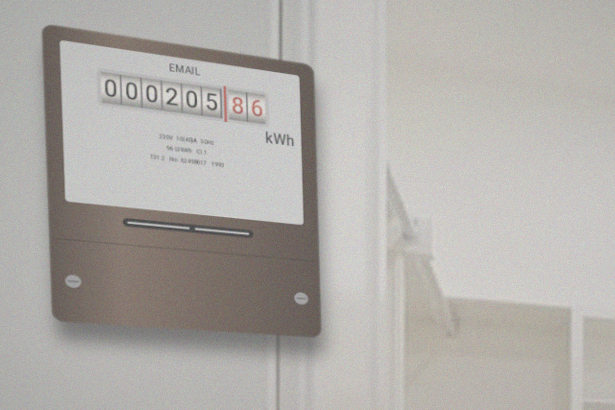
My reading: 205.86 kWh
